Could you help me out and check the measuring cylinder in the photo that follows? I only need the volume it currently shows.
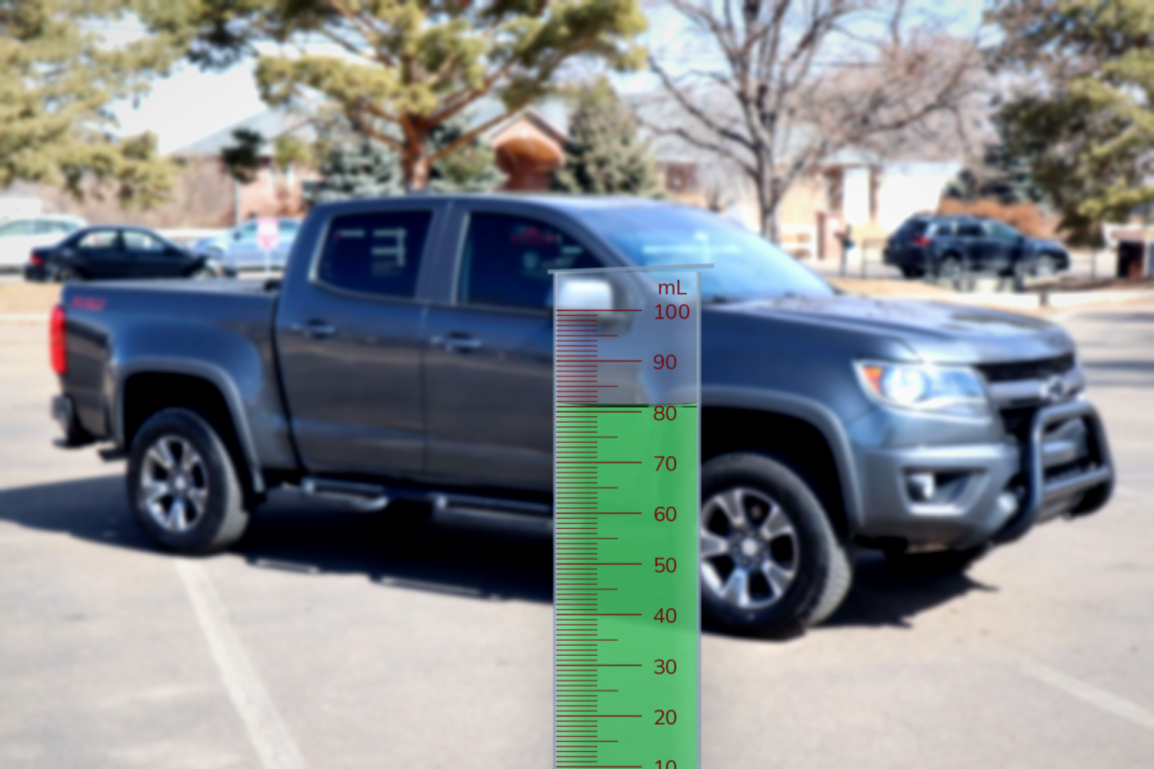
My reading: 81 mL
